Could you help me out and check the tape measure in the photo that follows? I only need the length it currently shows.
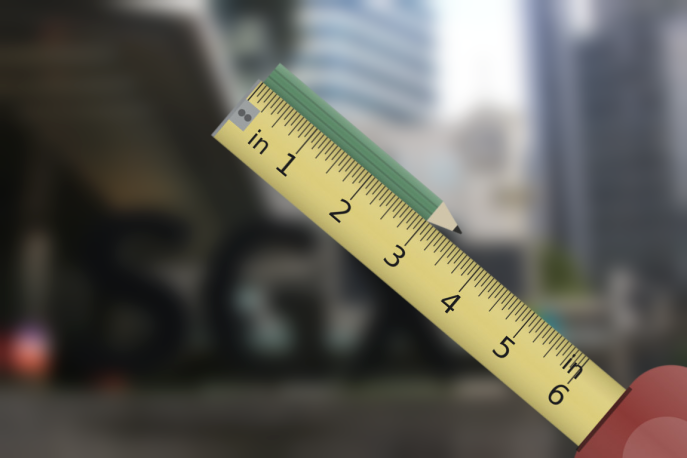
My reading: 3.5 in
